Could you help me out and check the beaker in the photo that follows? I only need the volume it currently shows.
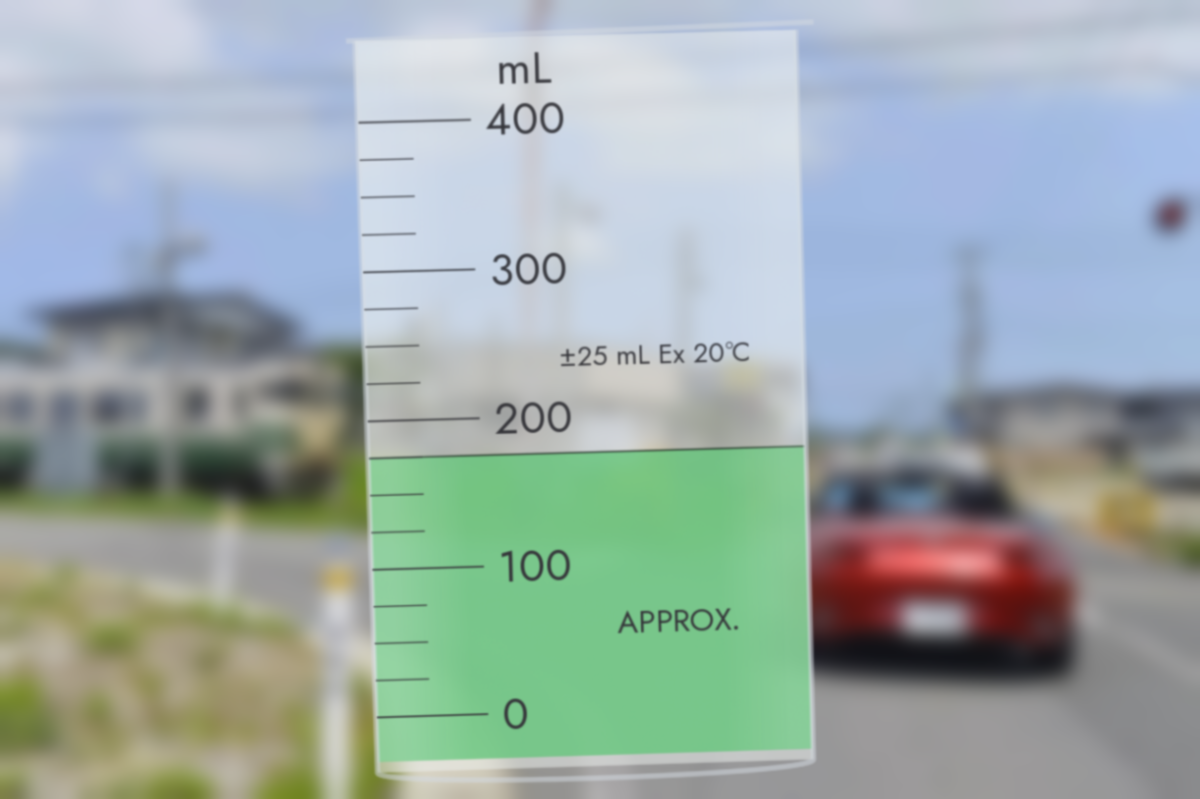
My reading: 175 mL
